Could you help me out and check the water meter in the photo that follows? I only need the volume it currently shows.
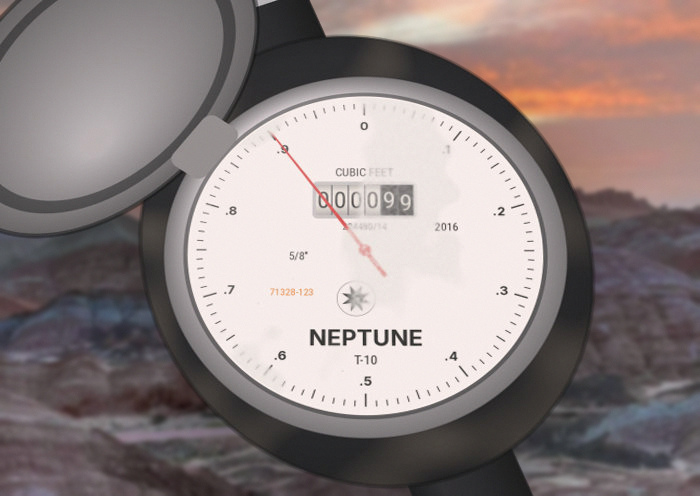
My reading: 98.90 ft³
